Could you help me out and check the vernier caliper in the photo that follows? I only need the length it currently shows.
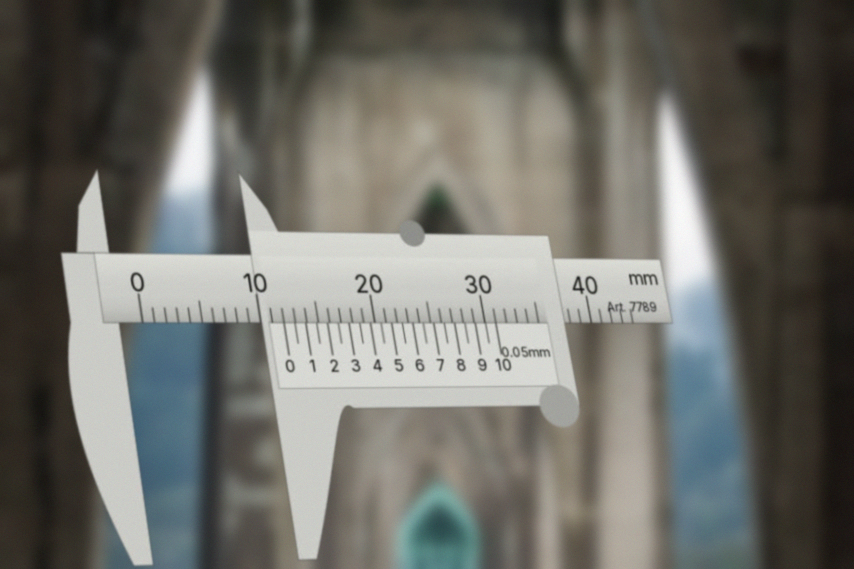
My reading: 12.0 mm
